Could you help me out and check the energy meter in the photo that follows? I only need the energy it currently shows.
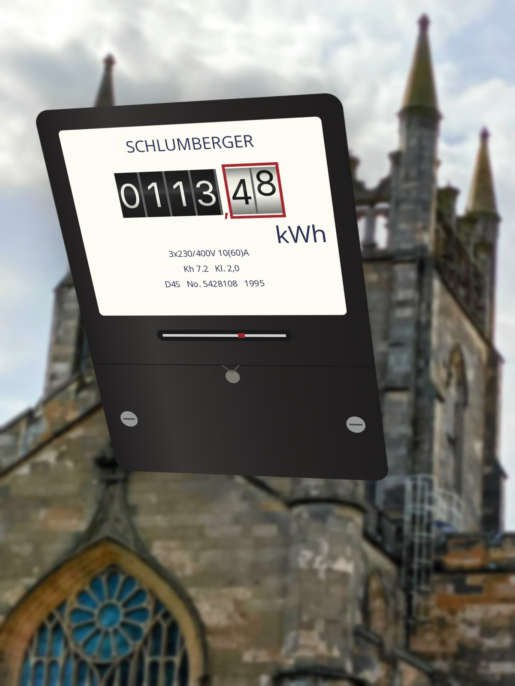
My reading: 113.48 kWh
